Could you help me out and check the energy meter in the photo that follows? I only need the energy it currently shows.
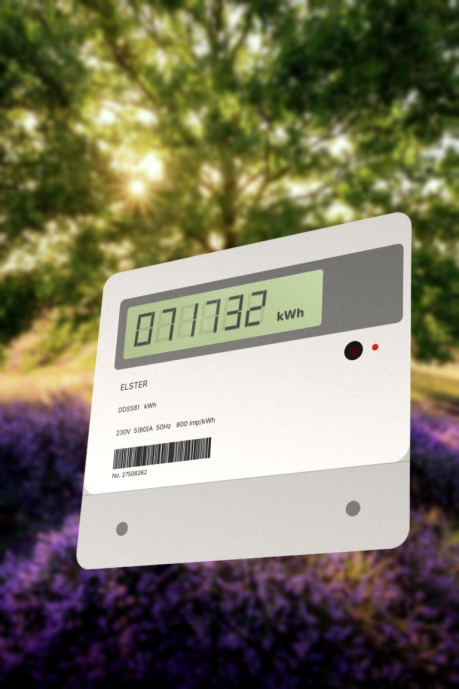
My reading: 71732 kWh
